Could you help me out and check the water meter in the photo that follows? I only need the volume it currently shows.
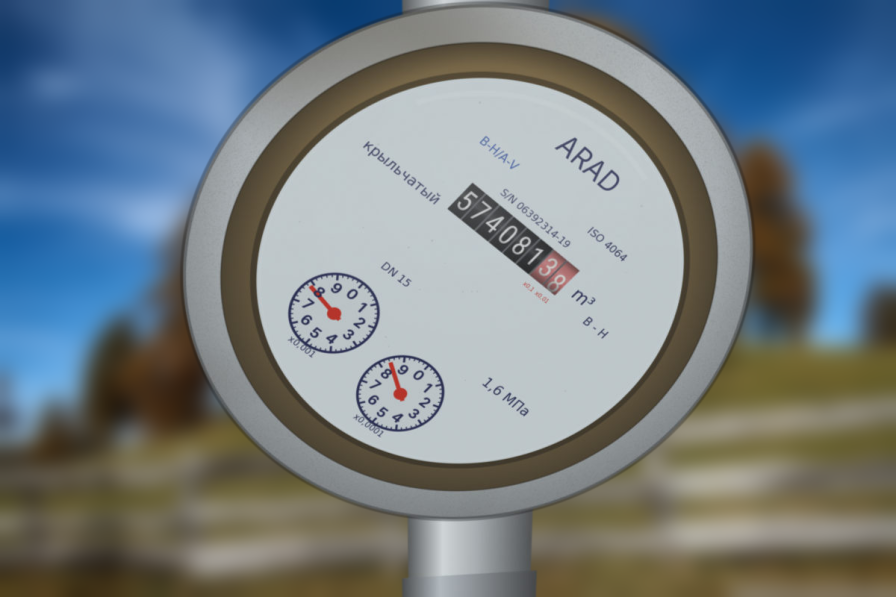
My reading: 574081.3778 m³
